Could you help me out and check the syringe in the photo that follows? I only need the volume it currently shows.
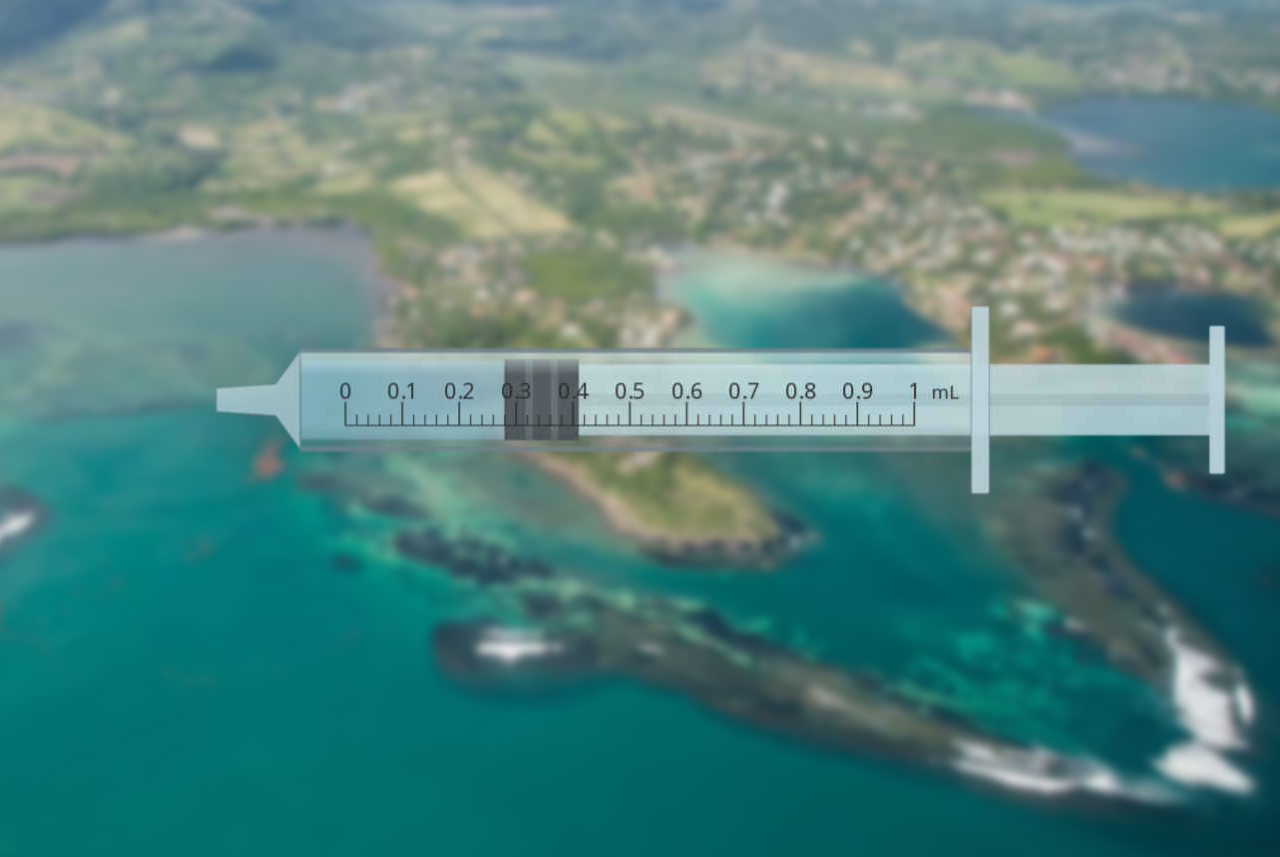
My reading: 0.28 mL
